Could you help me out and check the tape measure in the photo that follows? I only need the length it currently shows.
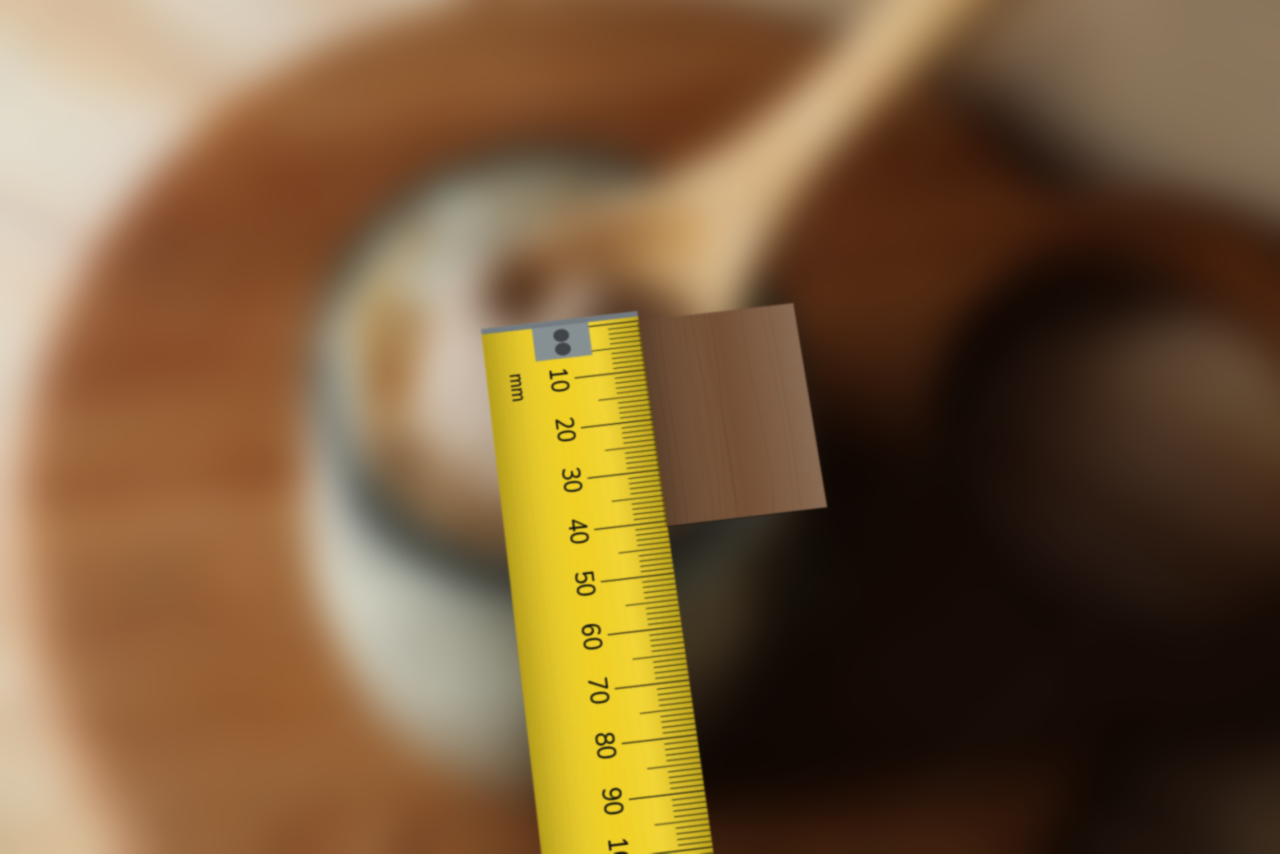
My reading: 41 mm
